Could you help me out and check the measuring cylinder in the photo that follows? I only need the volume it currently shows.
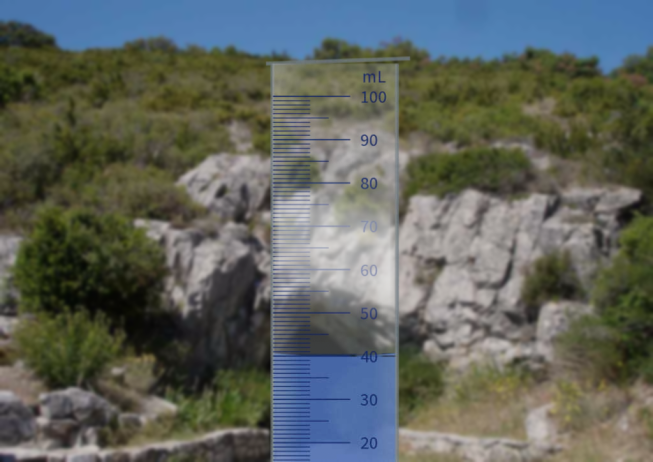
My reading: 40 mL
